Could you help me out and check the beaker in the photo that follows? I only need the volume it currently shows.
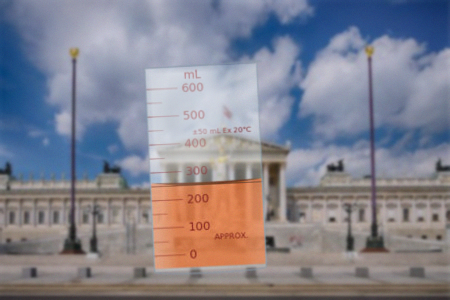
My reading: 250 mL
